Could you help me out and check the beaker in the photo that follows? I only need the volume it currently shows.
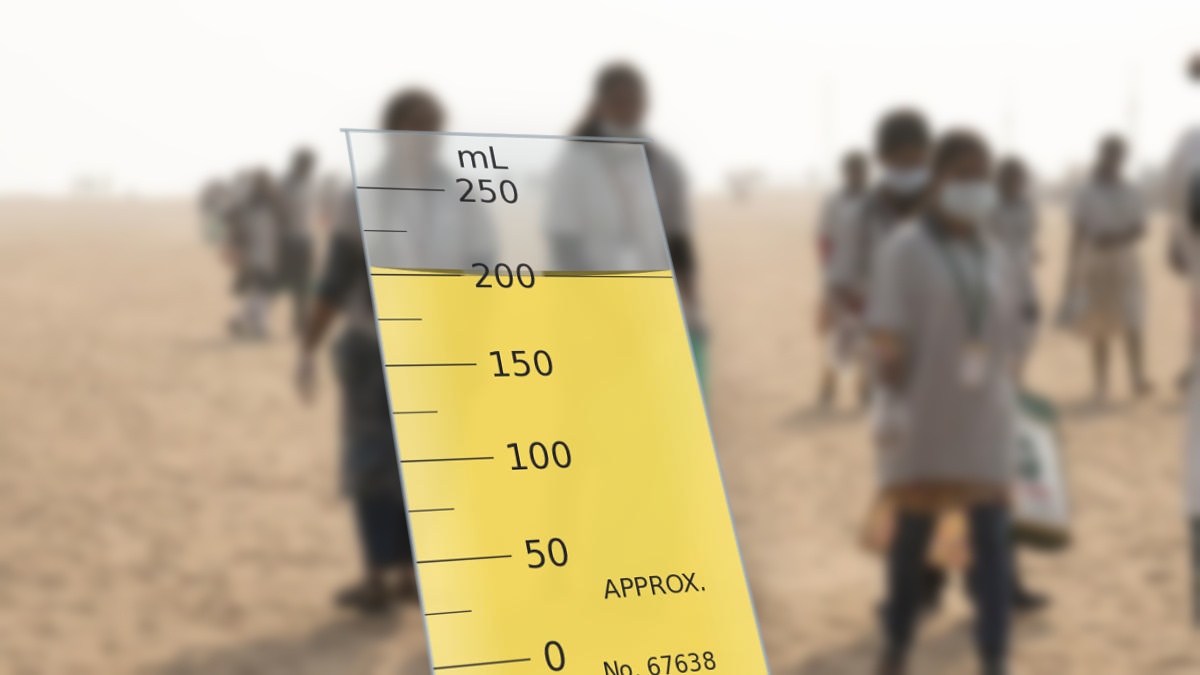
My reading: 200 mL
